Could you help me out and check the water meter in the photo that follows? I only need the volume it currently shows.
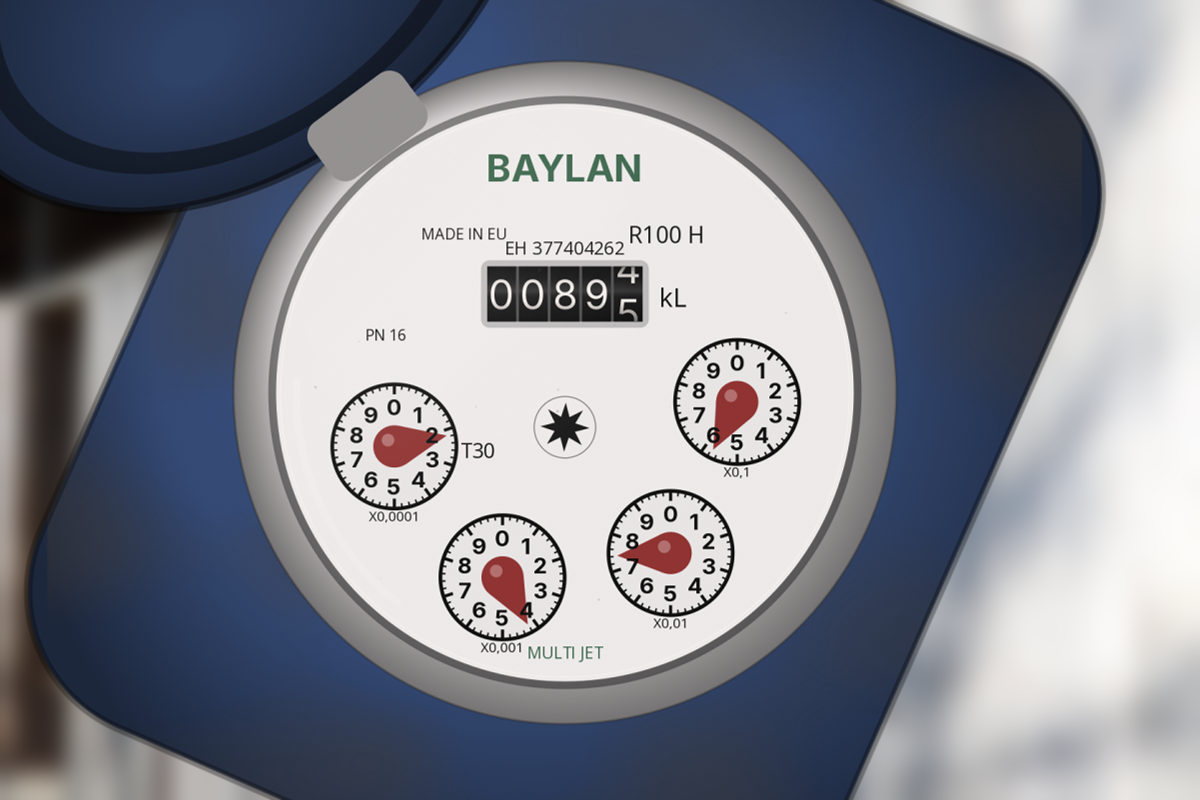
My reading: 894.5742 kL
